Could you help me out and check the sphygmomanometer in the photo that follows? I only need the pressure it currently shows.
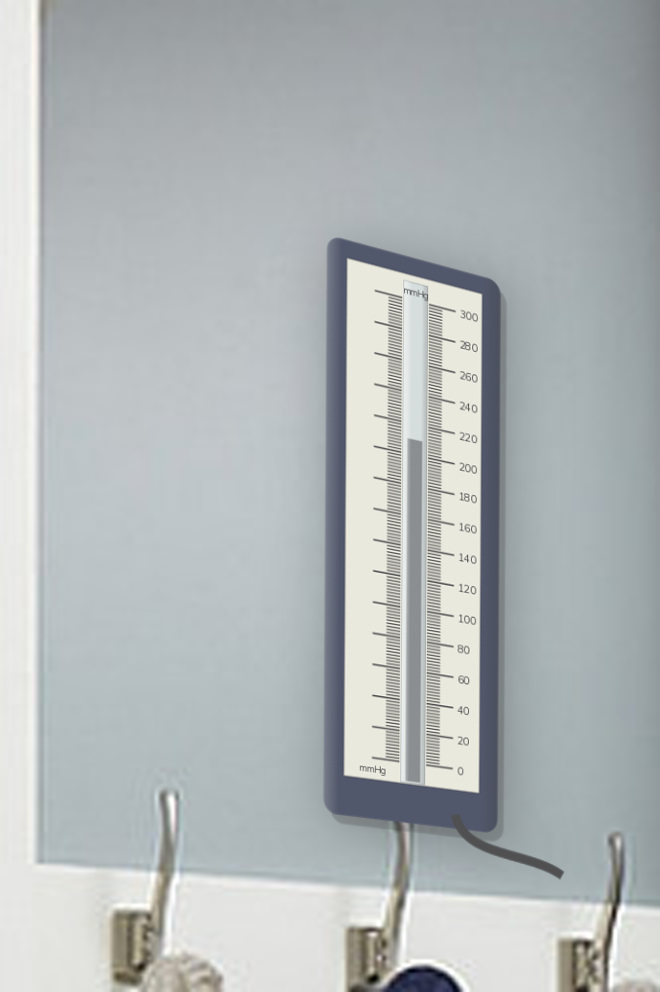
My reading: 210 mmHg
